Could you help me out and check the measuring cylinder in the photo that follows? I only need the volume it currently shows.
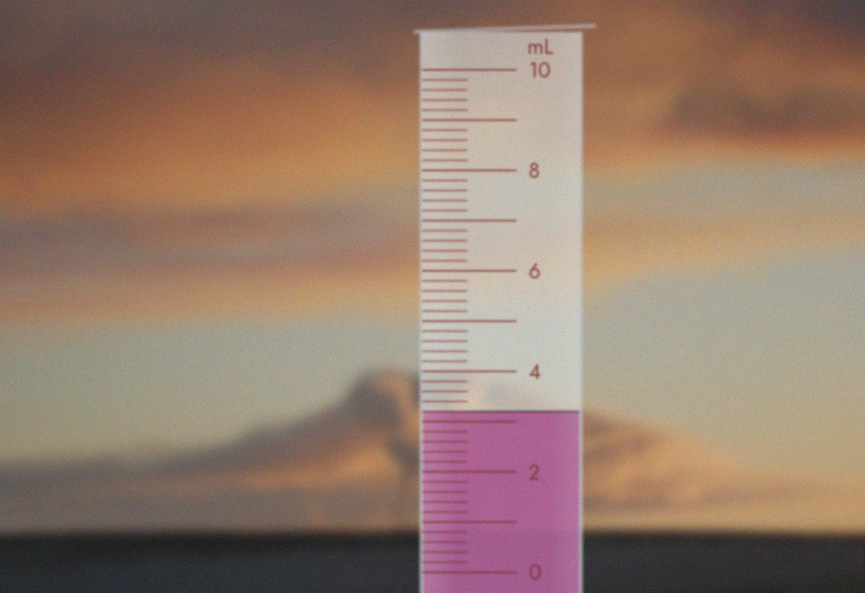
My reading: 3.2 mL
